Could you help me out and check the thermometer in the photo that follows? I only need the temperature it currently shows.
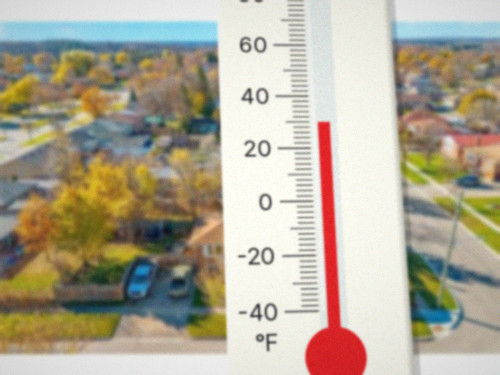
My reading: 30 °F
